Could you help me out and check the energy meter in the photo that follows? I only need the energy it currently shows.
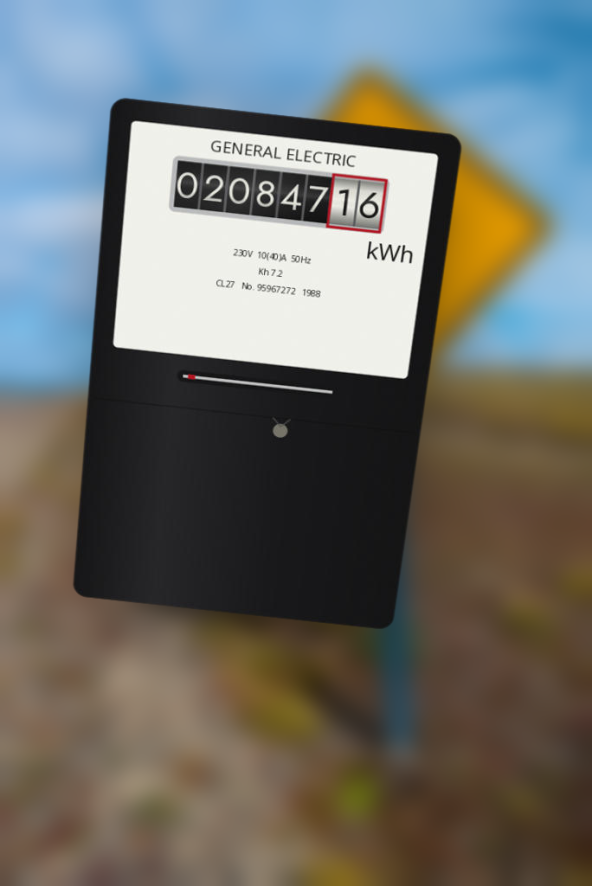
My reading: 20847.16 kWh
